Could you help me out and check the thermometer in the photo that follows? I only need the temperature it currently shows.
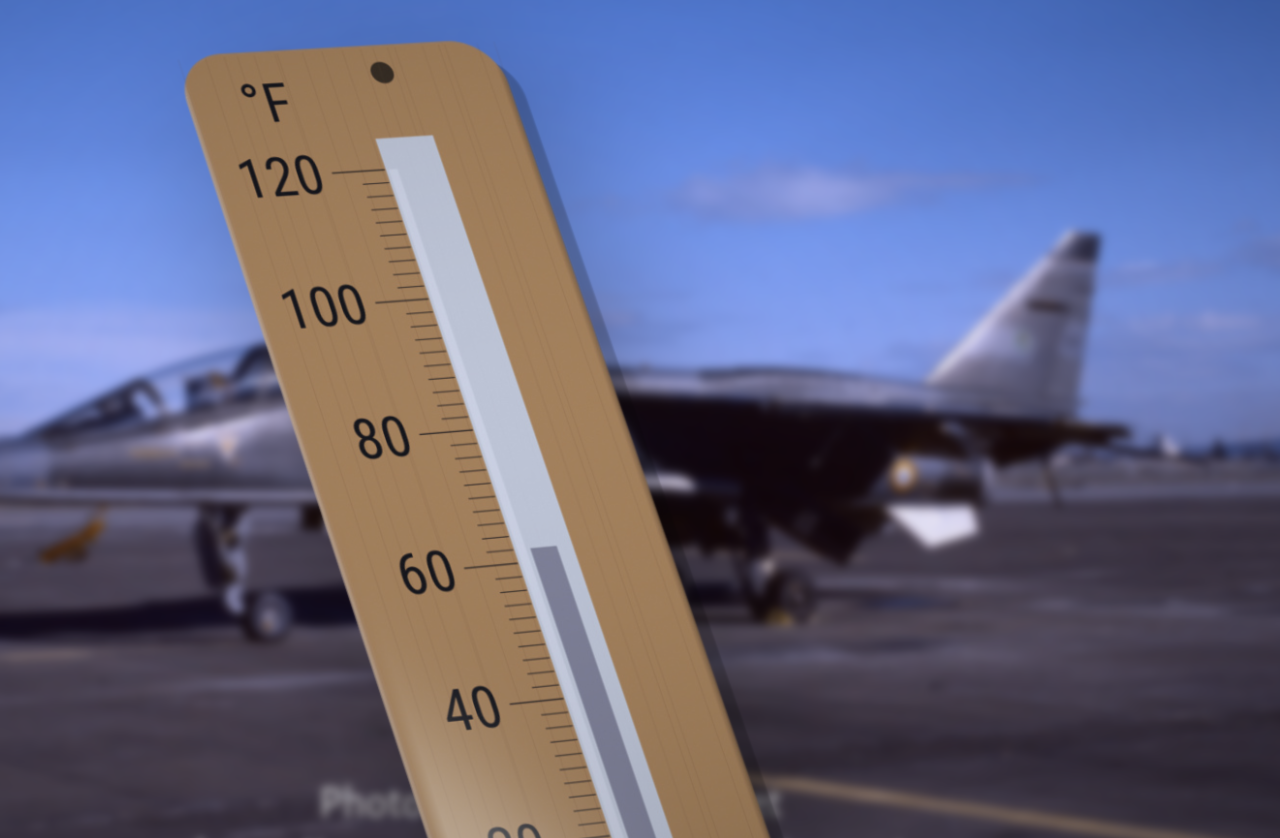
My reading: 62 °F
